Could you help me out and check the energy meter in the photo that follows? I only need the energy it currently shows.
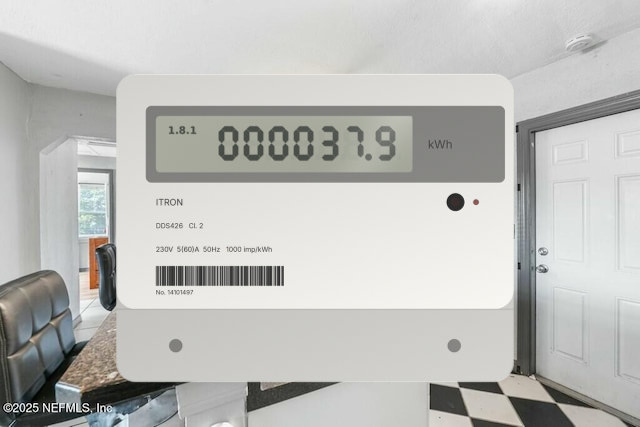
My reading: 37.9 kWh
